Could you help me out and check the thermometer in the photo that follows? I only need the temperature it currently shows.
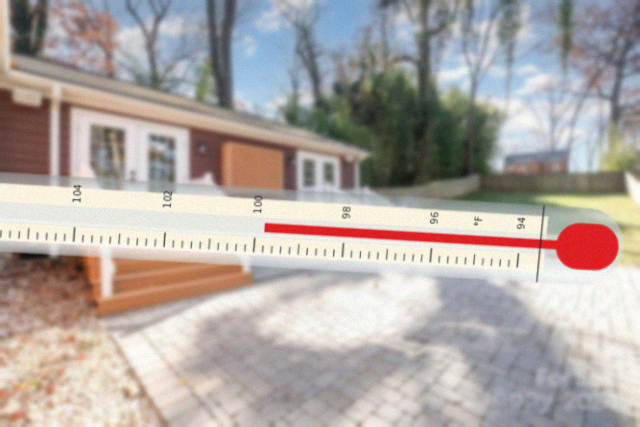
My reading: 99.8 °F
